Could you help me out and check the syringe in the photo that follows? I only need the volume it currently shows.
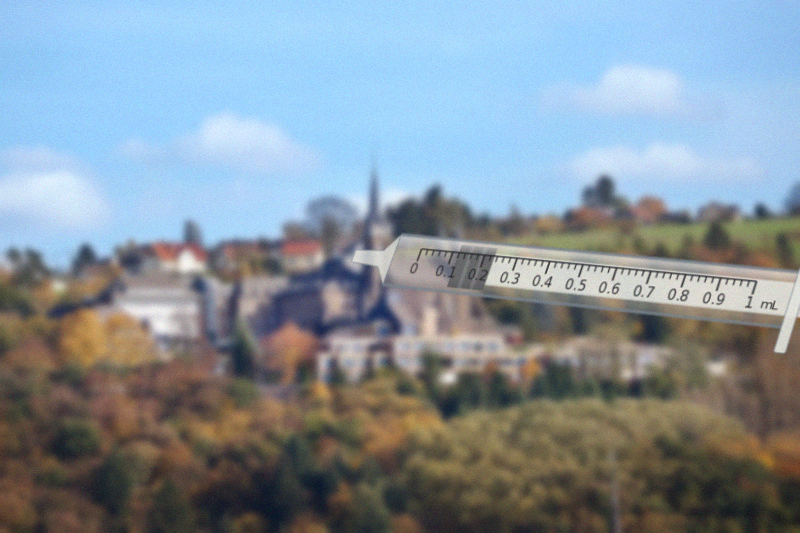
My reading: 0.12 mL
